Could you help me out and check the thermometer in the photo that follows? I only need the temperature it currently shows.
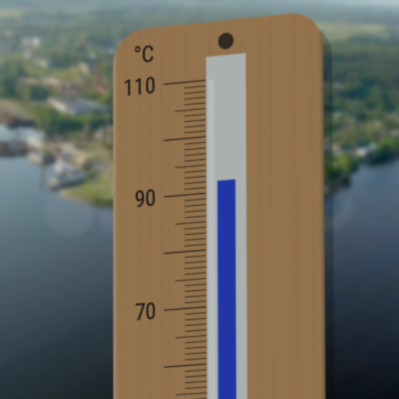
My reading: 92 °C
